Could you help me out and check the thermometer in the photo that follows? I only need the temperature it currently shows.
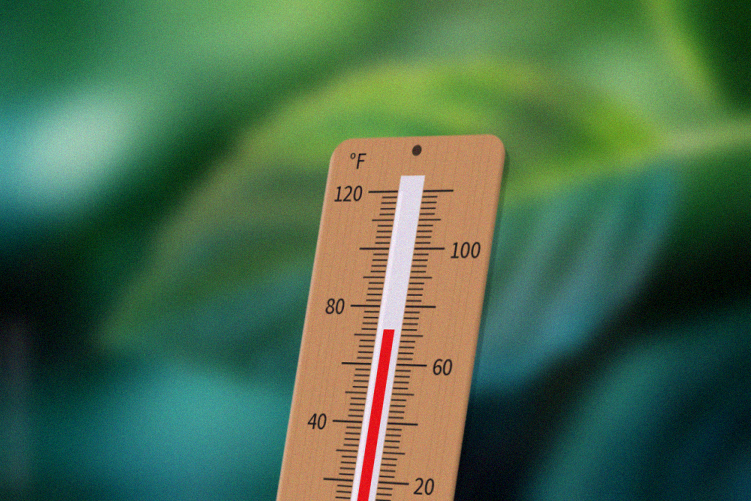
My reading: 72 °F
